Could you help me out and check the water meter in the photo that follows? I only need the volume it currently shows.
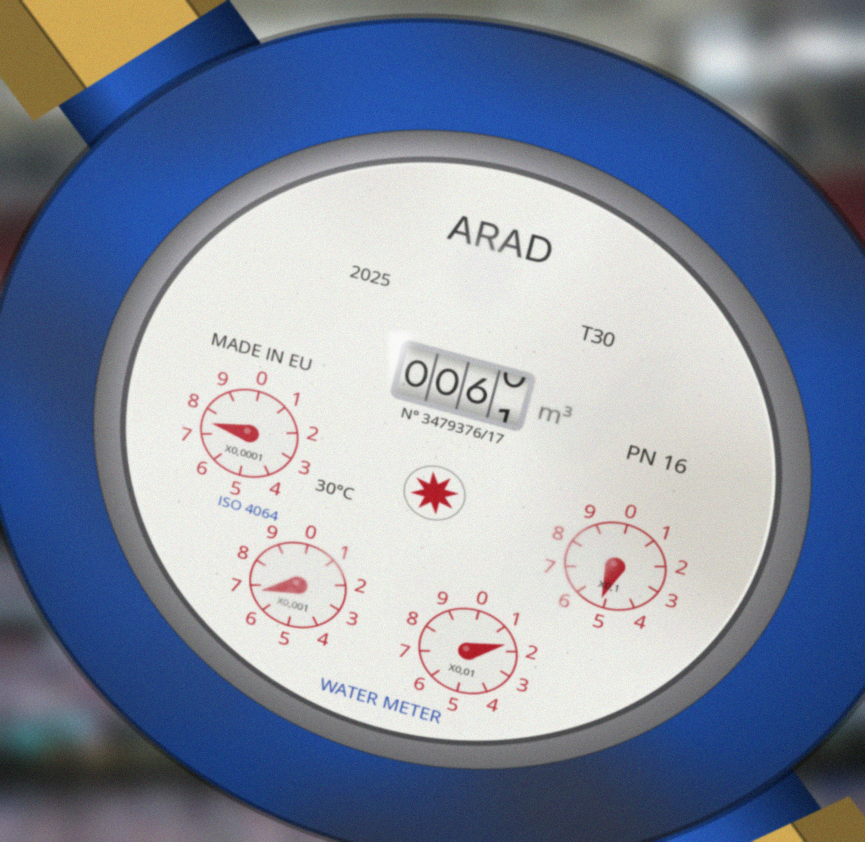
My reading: 60.5167 m³
